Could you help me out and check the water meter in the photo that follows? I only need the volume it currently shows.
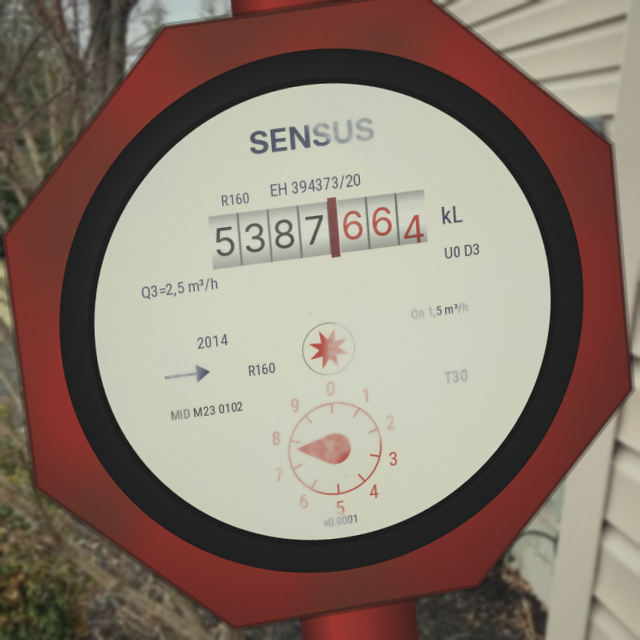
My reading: 5387.6637 kL
